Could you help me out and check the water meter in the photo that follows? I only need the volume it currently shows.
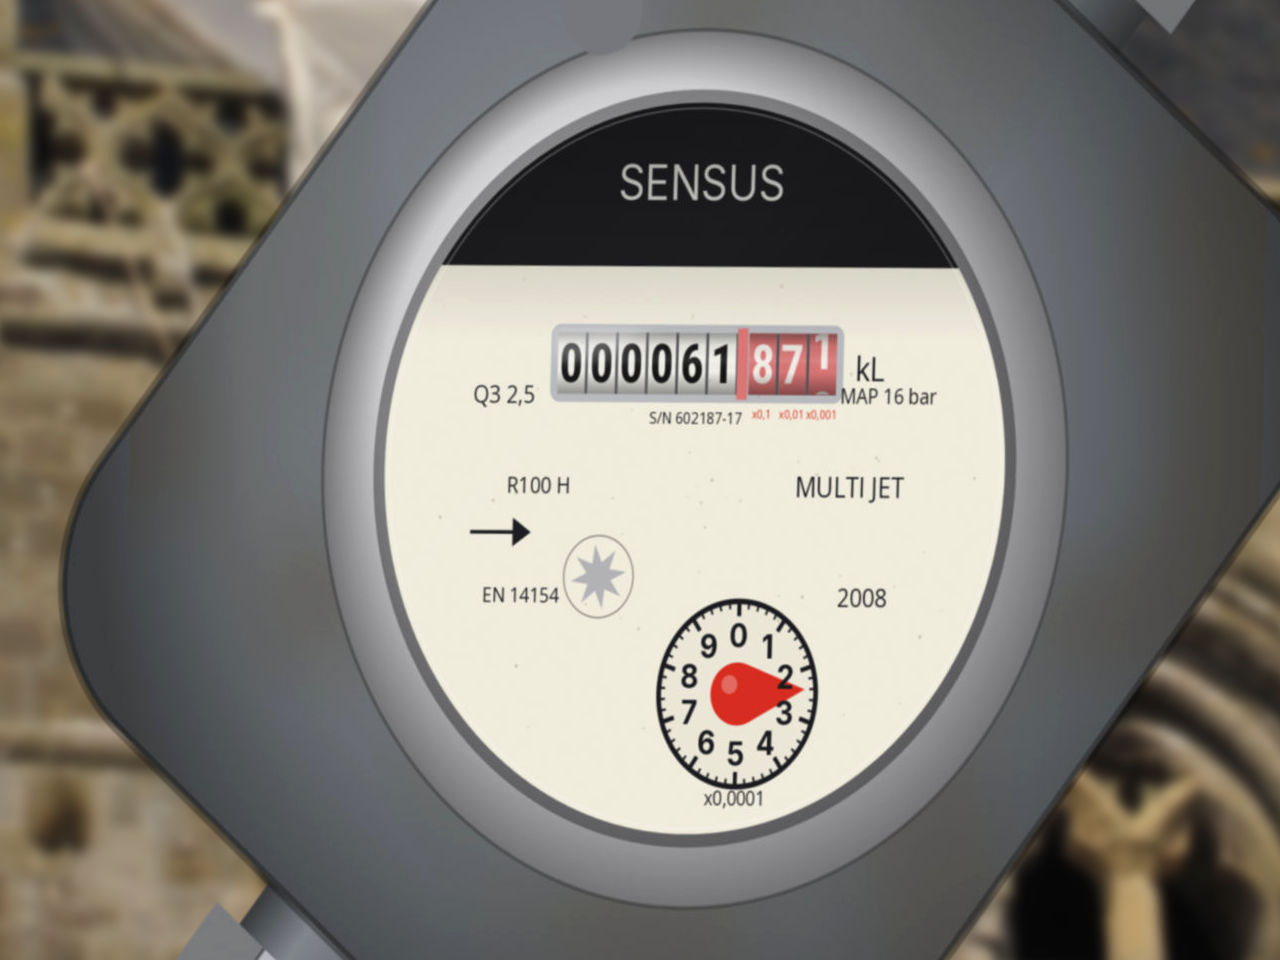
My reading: 61.8712 kL
